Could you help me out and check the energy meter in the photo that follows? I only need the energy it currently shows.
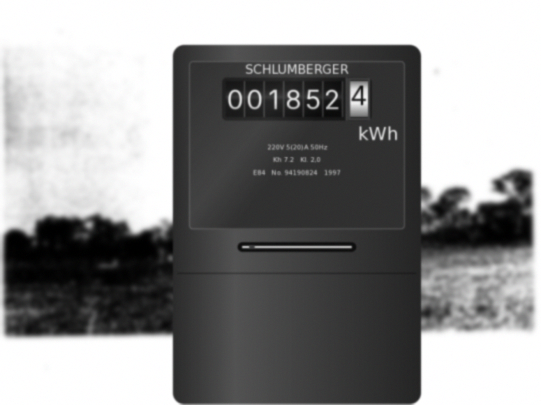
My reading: 1852.4 kWh
